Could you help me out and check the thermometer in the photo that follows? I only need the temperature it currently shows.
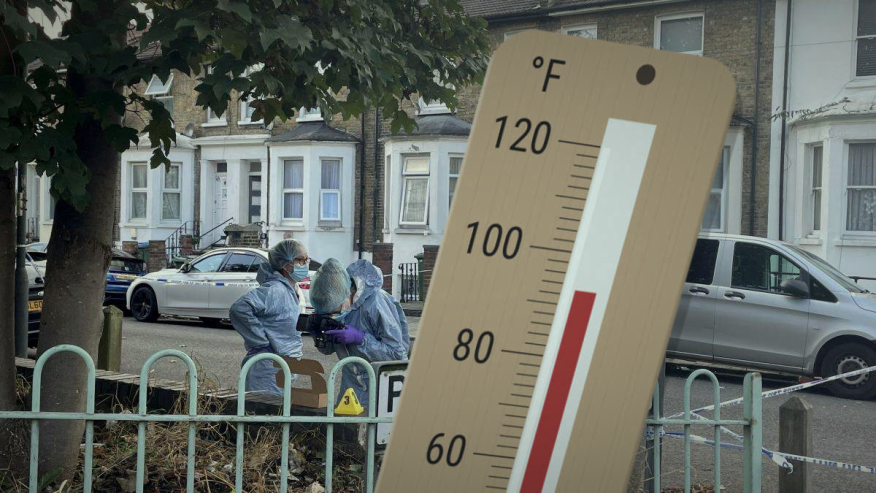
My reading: 93 °F
